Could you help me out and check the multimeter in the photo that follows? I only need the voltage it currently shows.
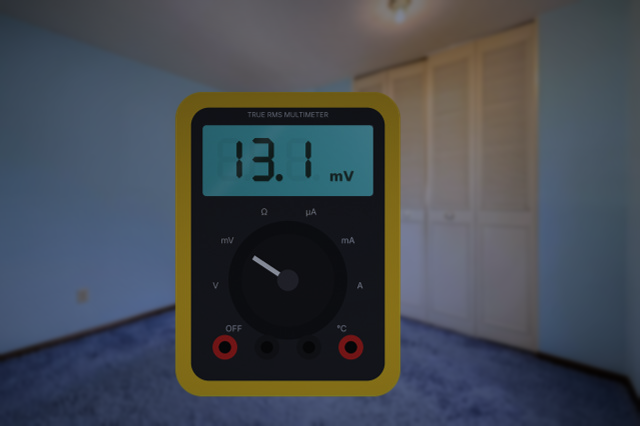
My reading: 13.1 mV
